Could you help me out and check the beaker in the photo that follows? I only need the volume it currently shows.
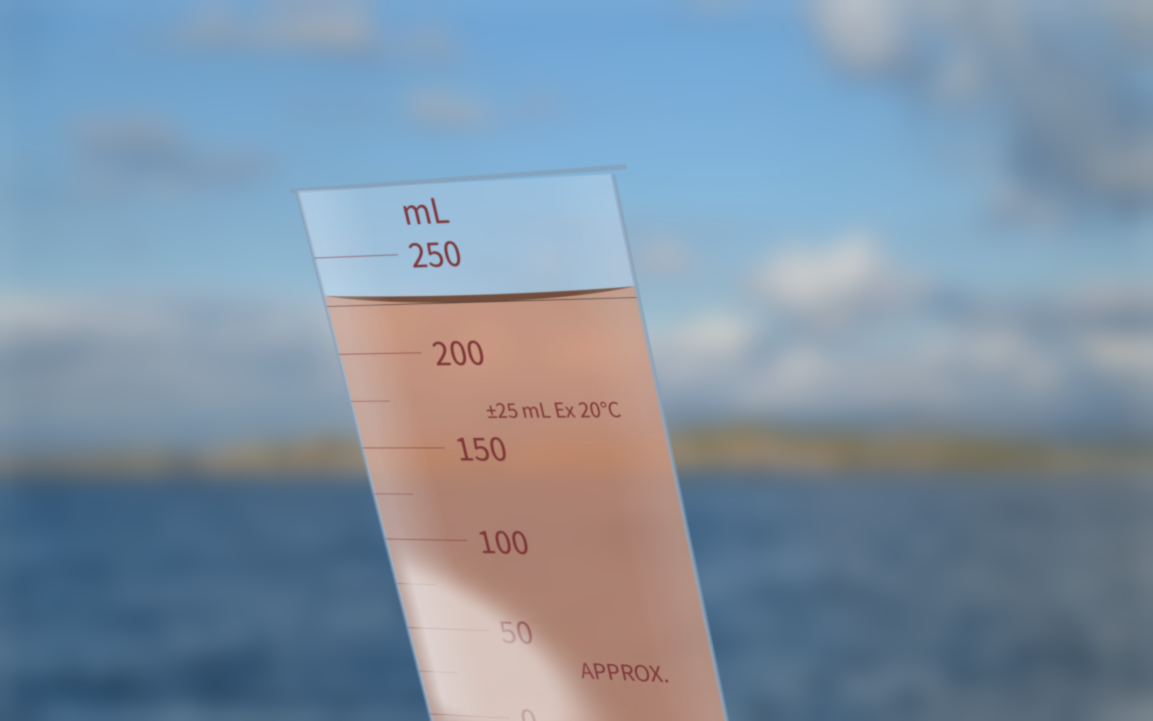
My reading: 225 mL
